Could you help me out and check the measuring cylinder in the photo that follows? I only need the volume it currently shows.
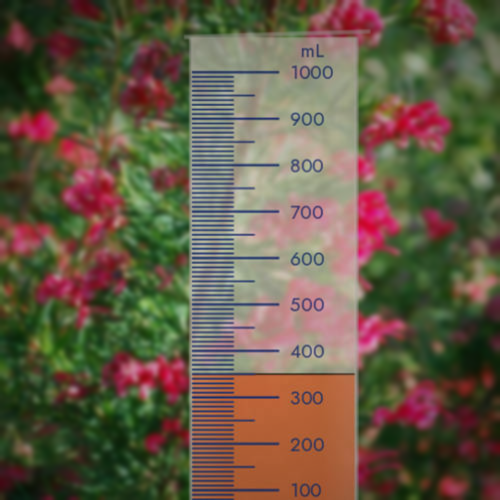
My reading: 350 mL
